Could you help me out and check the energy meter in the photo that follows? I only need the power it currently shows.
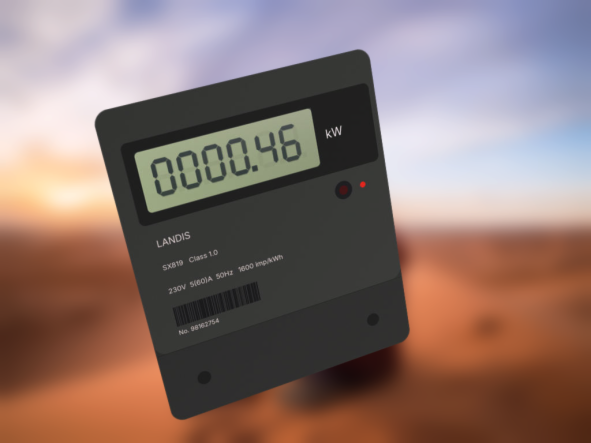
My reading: 0.46 kW
